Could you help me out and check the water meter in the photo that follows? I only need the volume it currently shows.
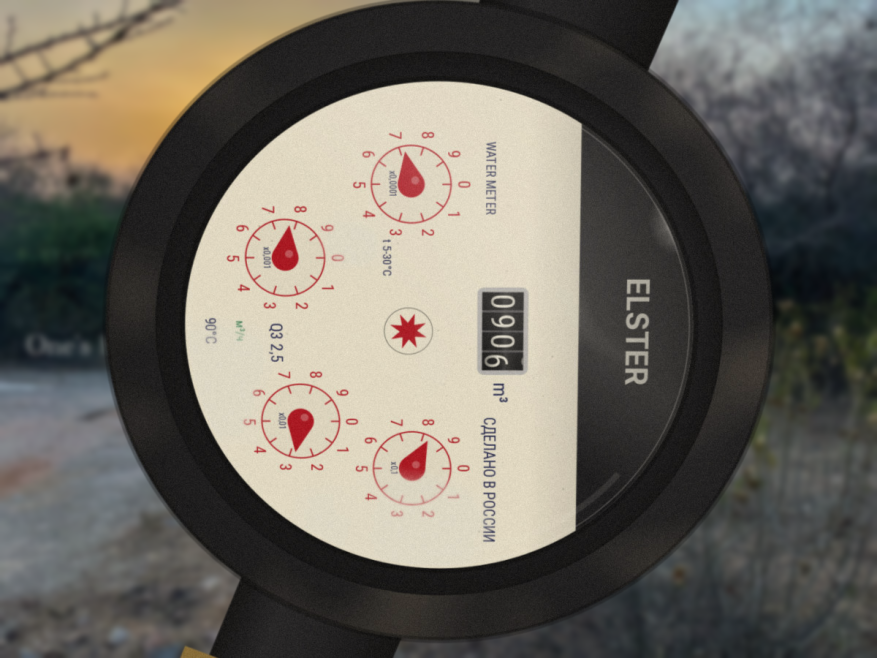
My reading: 905.8277 m³
